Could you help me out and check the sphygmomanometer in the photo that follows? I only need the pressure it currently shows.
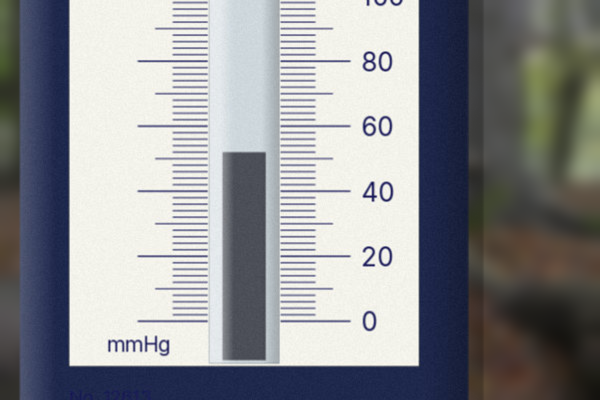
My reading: 52 mmHg
